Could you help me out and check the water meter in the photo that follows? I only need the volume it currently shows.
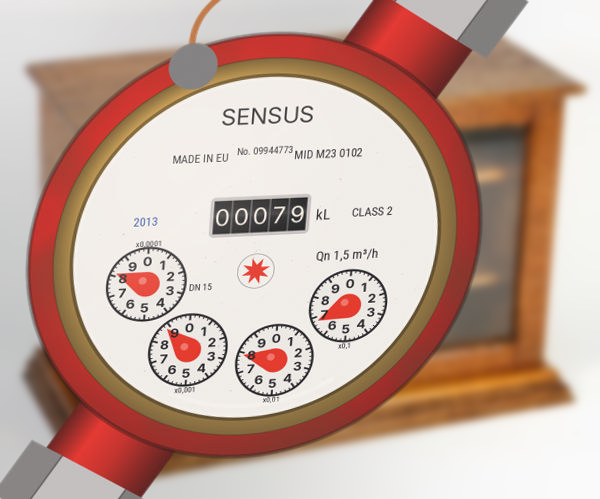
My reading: 79.6788 kL
